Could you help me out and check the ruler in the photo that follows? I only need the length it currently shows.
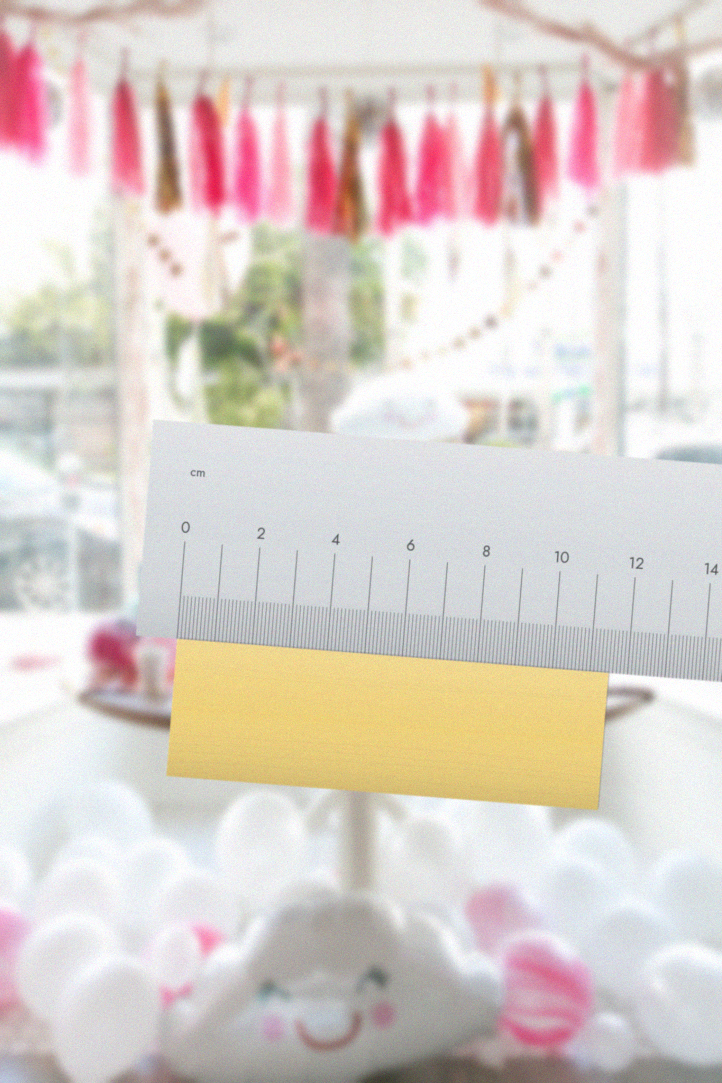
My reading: 11.5 cm
